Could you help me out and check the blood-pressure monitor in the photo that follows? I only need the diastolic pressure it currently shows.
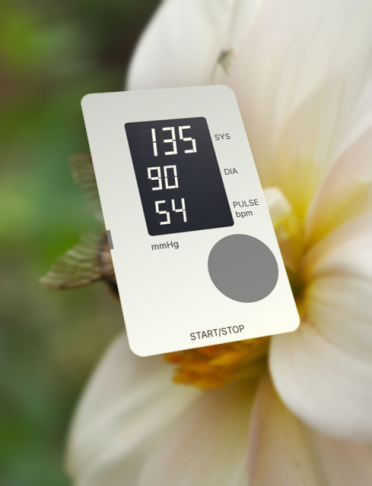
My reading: 90 mmHg
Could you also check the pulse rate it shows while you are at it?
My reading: 54 bpm
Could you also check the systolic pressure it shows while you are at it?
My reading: 135 mmHg
